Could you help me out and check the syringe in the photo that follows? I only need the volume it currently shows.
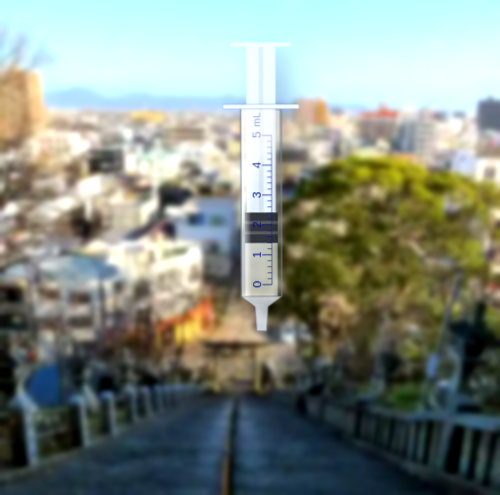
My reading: 1.4 mL
